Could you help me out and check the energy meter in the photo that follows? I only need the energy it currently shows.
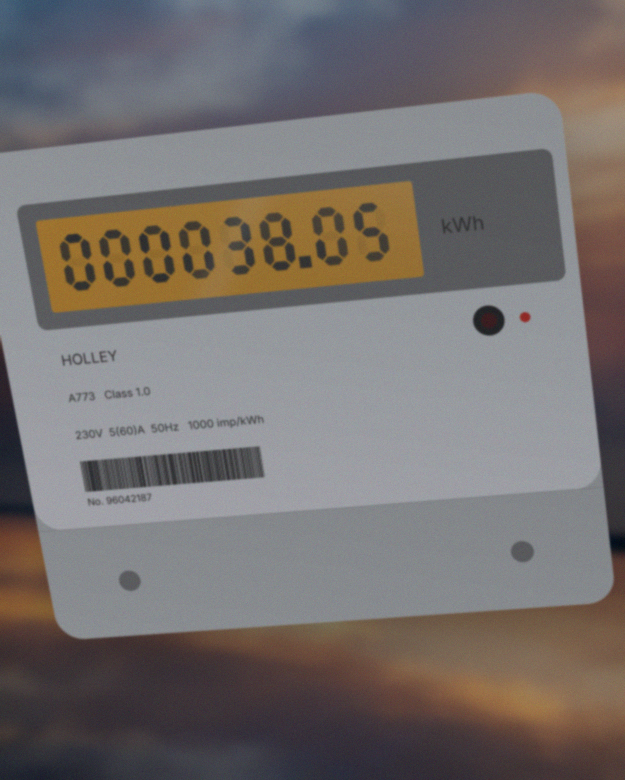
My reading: 38.05 kWh
